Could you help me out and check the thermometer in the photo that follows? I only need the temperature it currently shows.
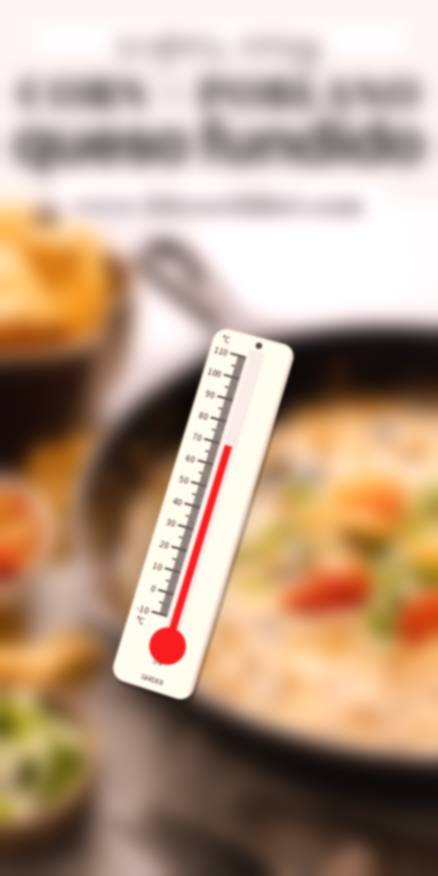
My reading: 70 °C
